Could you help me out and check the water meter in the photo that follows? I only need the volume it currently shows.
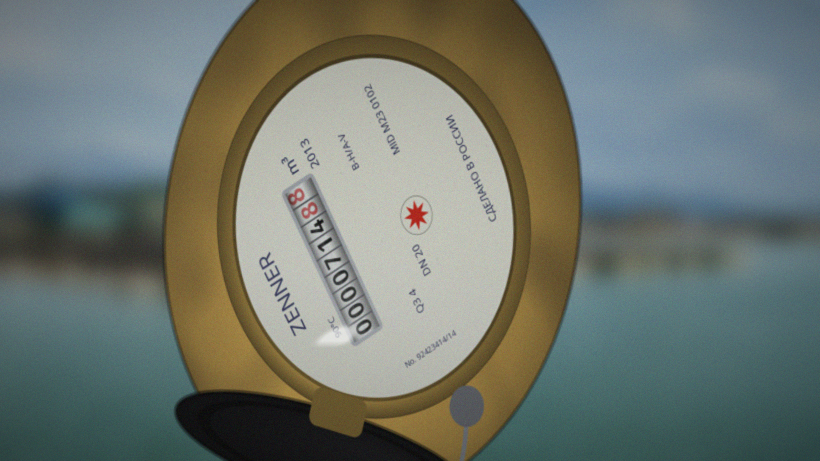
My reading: 714.88 m³
